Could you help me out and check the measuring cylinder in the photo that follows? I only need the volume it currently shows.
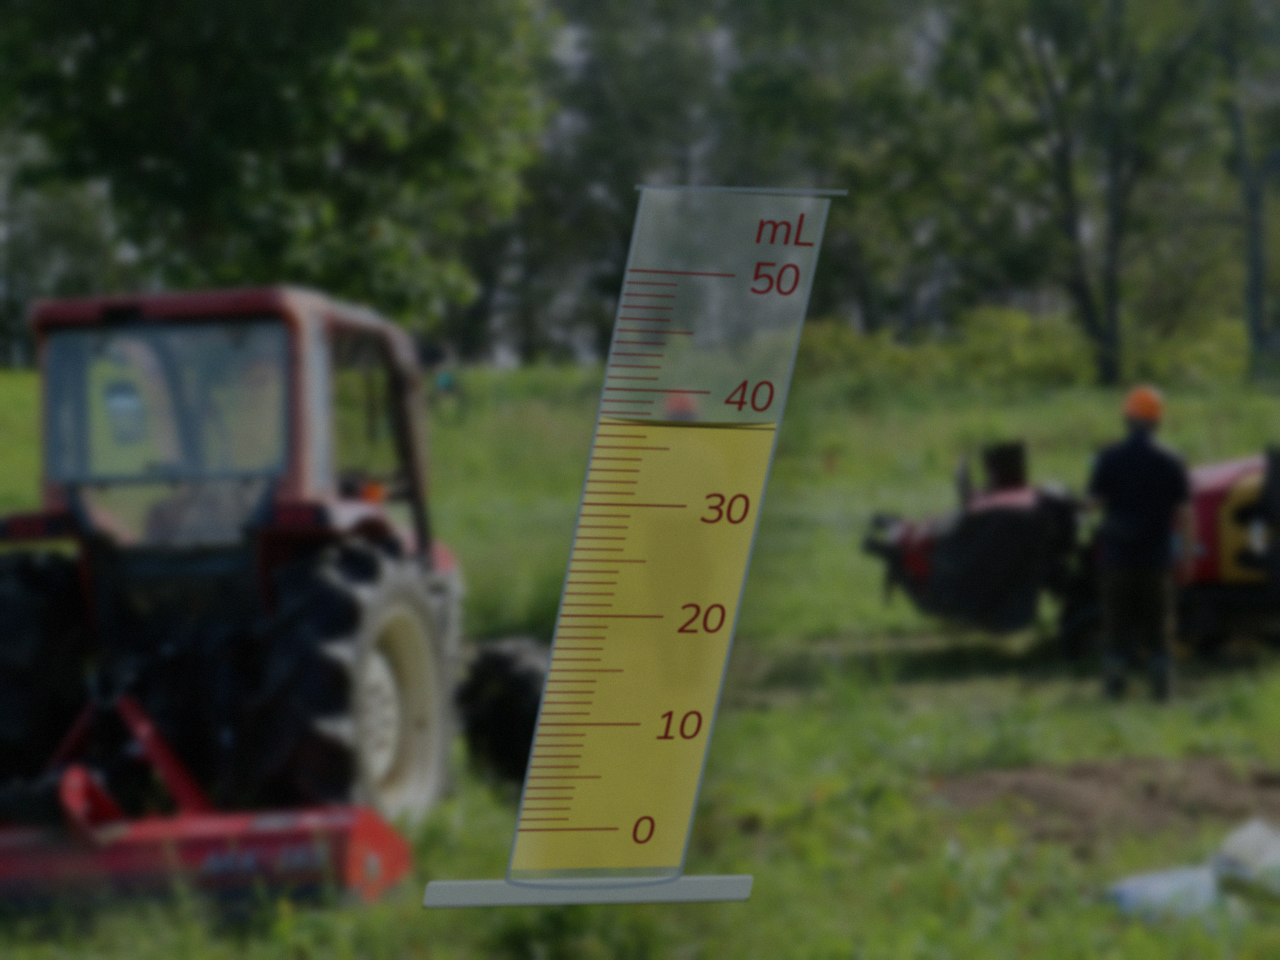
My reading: 37 mL
